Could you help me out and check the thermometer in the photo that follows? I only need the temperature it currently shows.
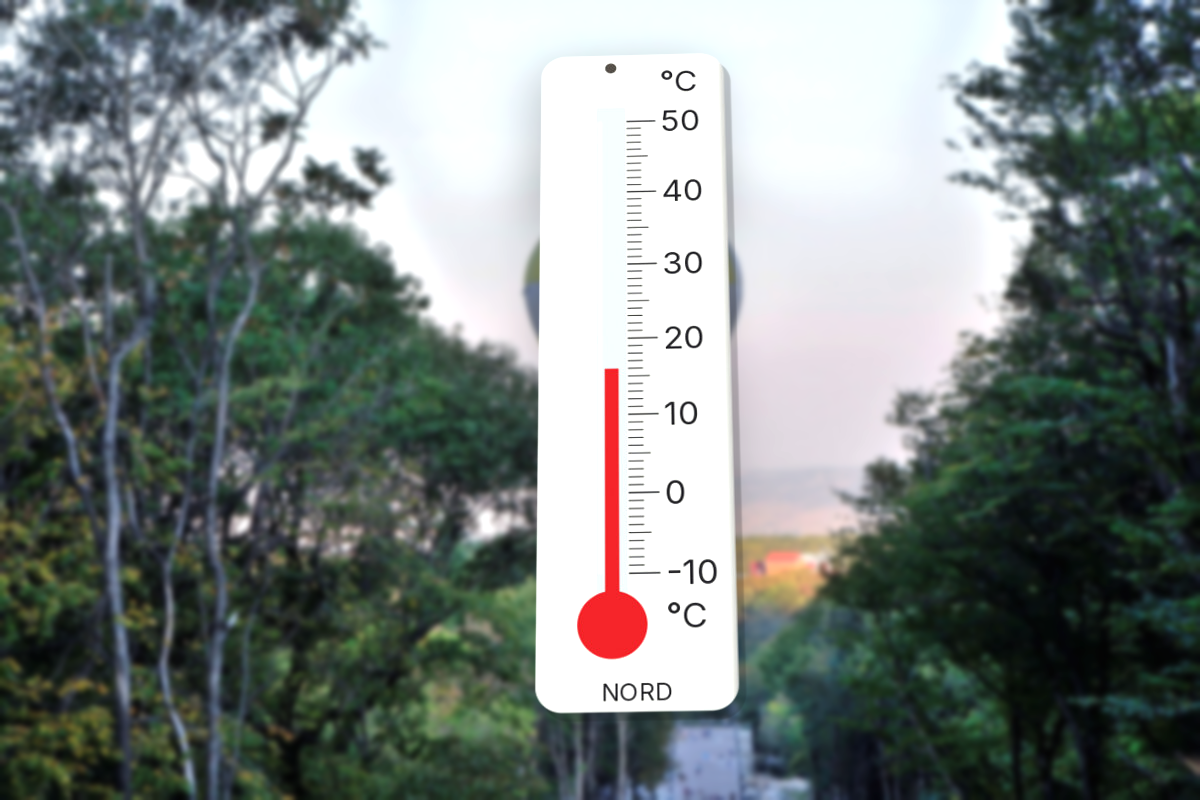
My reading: 16 °C
